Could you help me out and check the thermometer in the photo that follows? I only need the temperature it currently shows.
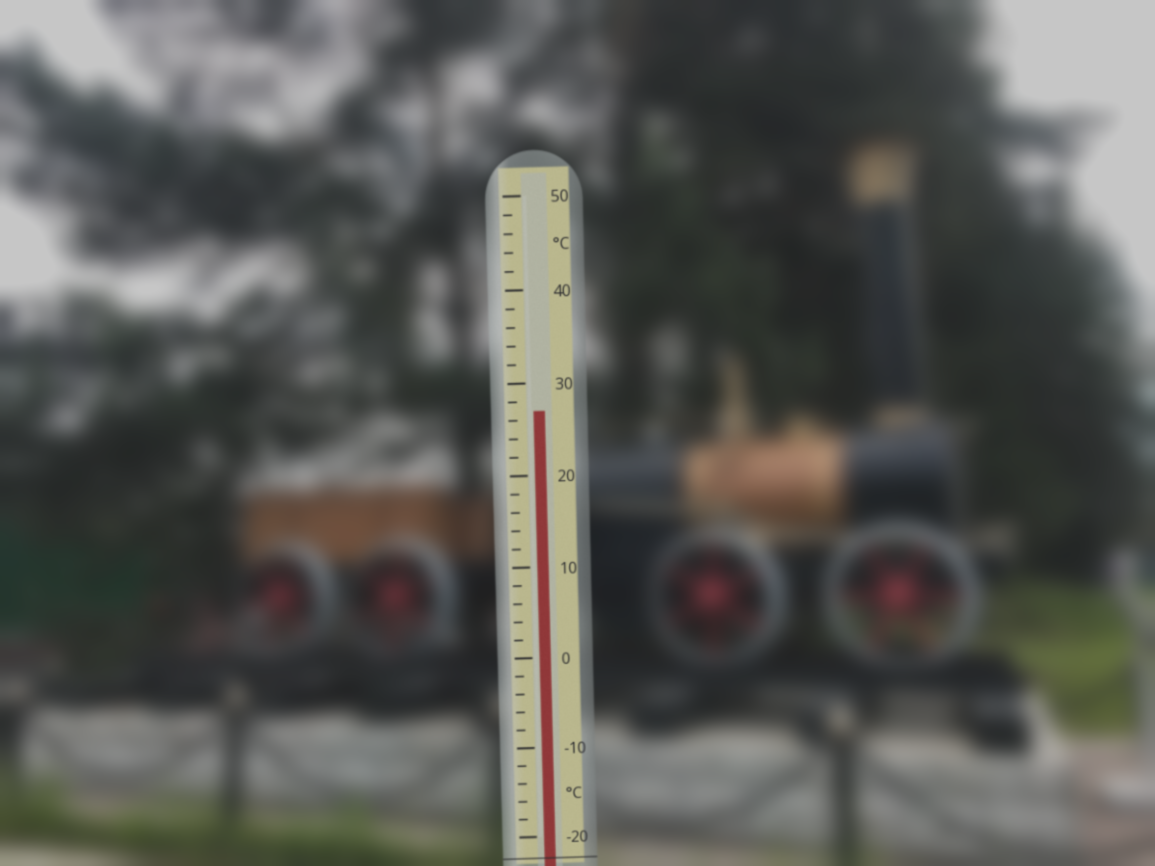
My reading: 27 °C
